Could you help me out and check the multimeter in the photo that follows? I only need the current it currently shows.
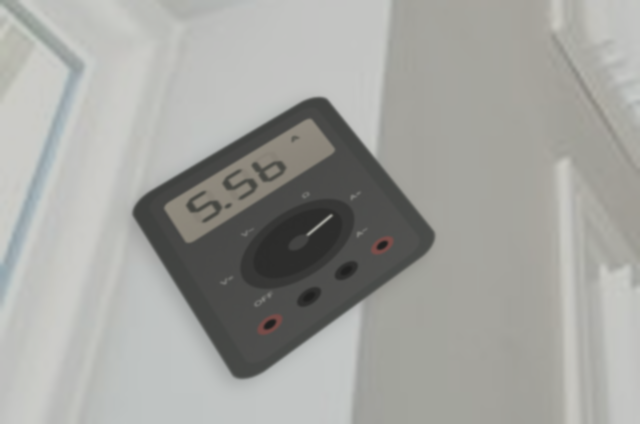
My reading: 5.56 A
